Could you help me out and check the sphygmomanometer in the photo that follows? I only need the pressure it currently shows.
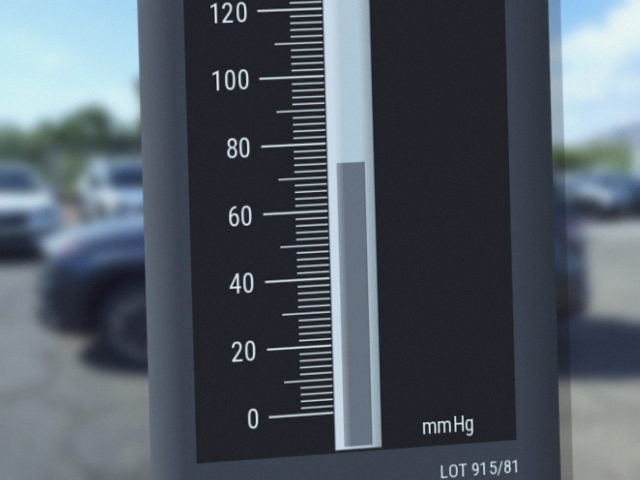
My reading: 74 mmHg
